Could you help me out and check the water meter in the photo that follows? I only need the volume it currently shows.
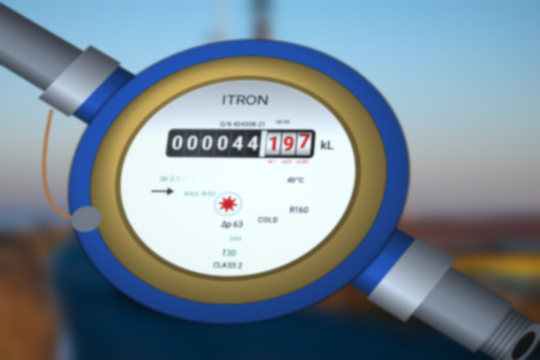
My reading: 44.197 kL
